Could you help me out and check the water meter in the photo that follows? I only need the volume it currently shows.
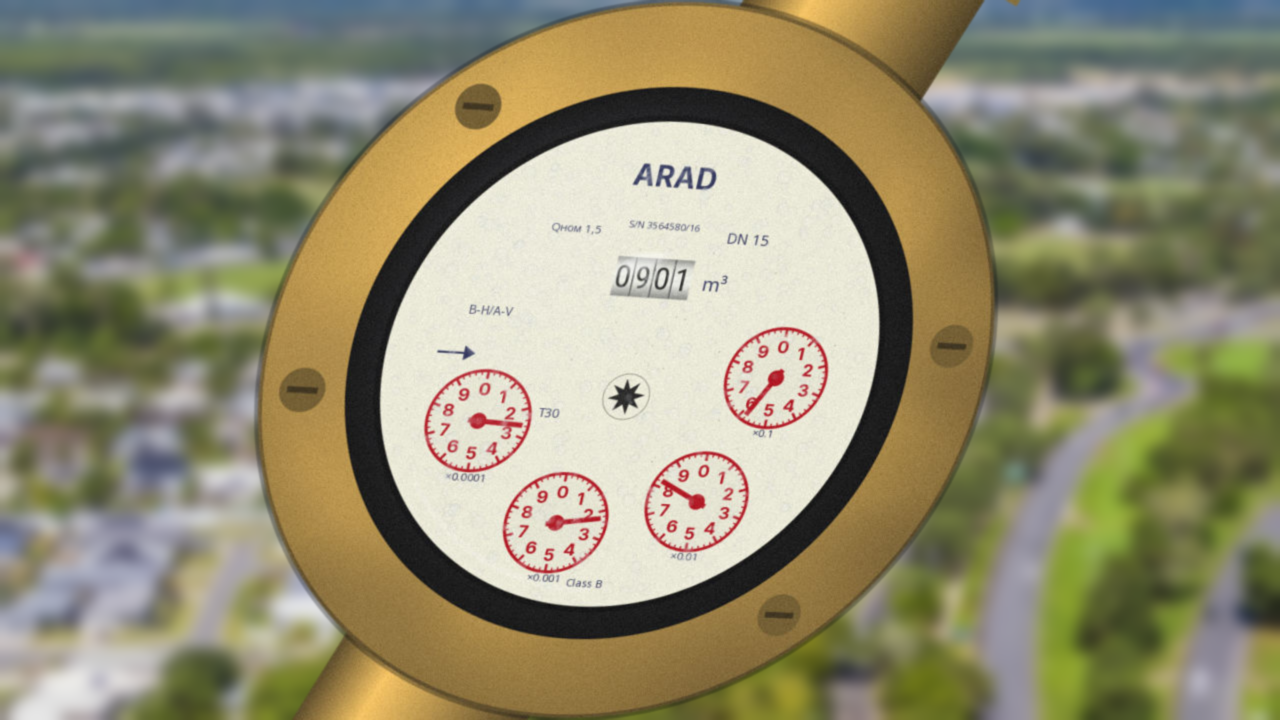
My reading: 901.5822 m³
